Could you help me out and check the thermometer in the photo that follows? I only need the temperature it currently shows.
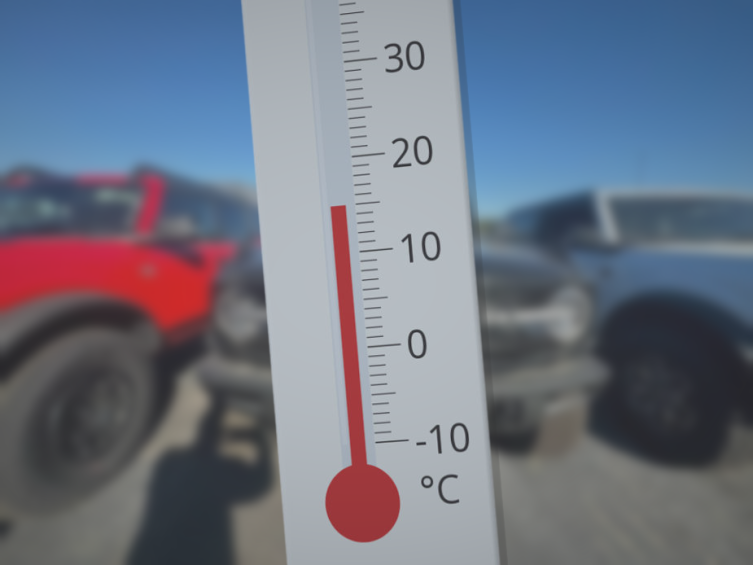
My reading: 15 °C
